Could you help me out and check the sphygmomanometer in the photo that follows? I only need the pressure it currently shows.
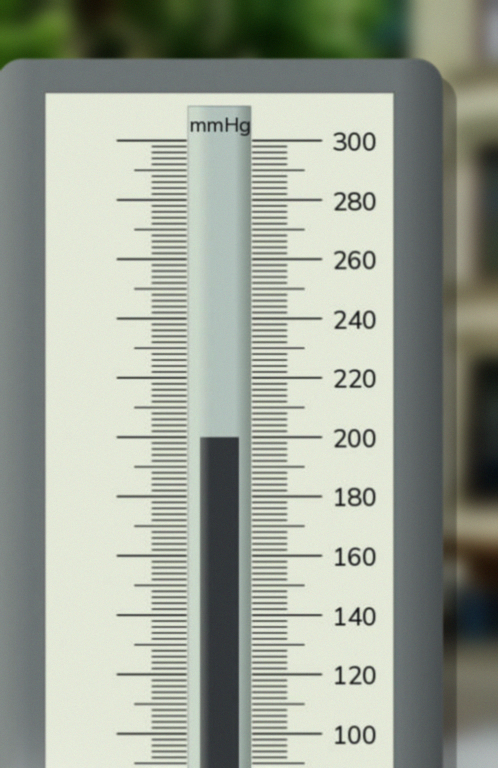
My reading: 200 mmHg
